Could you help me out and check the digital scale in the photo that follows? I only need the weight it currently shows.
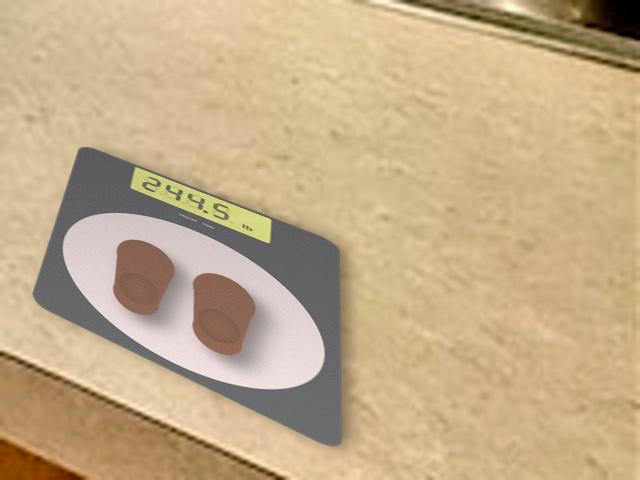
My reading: 244.5 lb
